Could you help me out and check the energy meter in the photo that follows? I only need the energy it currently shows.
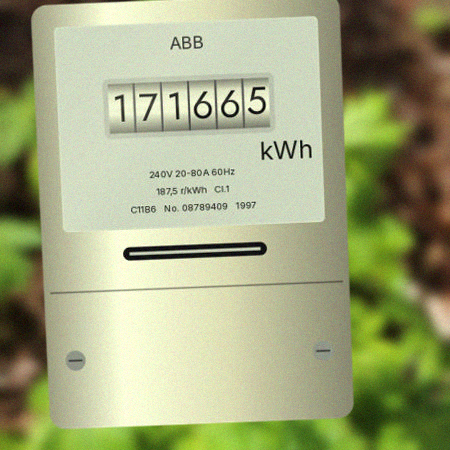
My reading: 171665 kWh
